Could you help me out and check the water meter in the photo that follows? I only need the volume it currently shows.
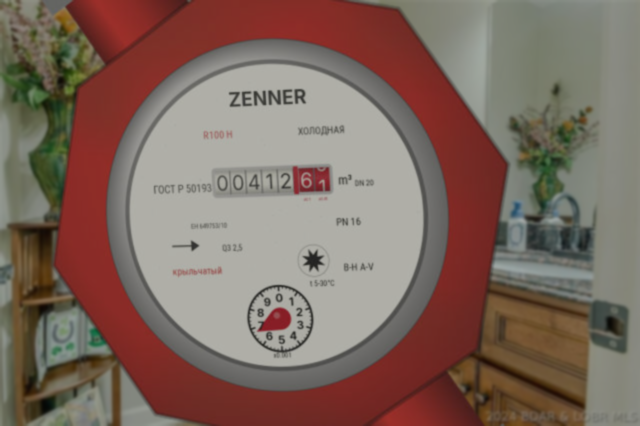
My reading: 412.606 m³
